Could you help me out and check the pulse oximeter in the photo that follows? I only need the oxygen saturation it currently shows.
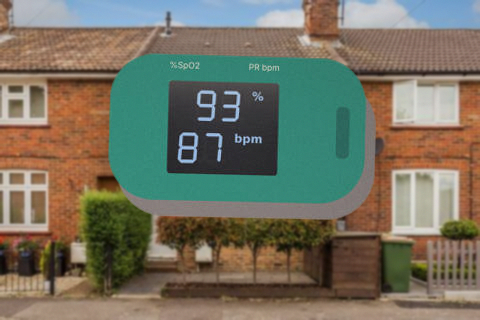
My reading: 93 %
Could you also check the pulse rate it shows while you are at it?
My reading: 87 bpm
